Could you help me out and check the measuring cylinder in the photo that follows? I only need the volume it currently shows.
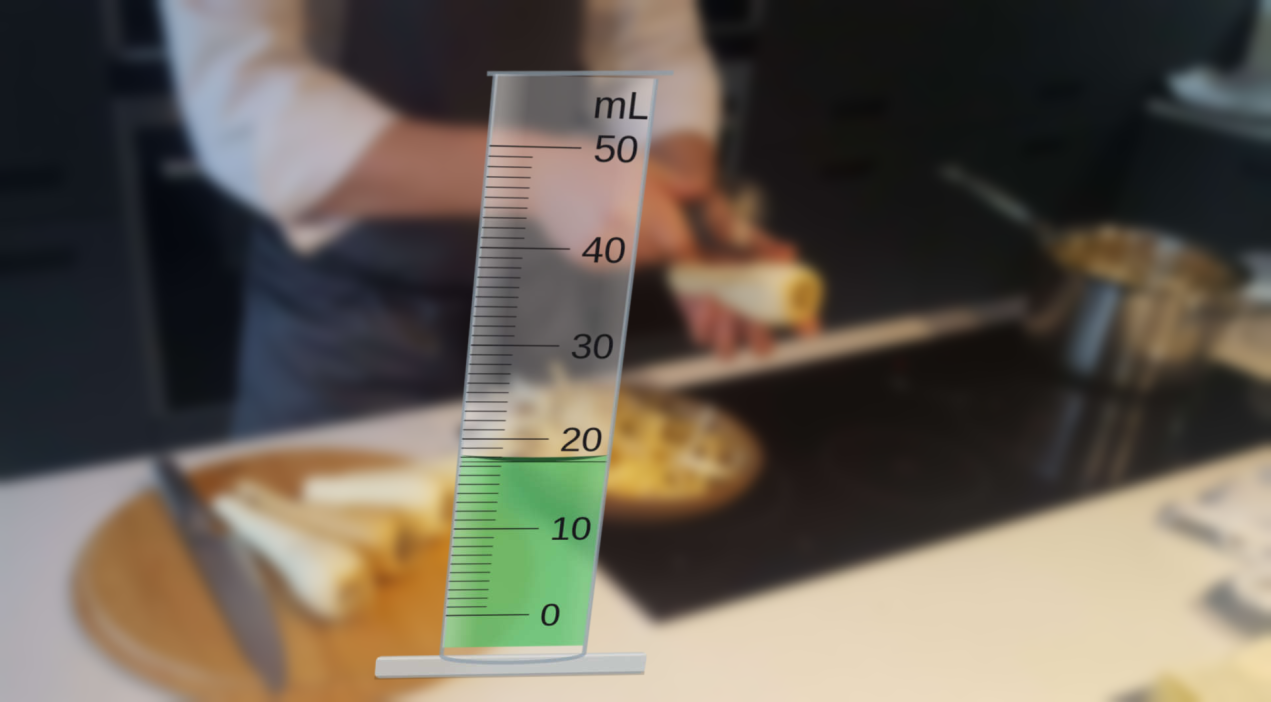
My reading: 17.5 mL
